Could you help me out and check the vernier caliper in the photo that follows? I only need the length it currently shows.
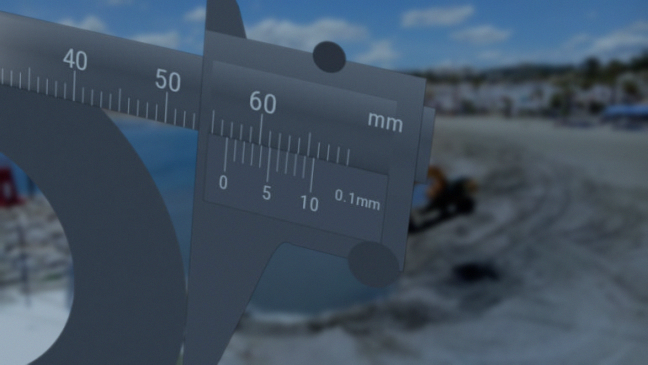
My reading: 56.6 mm
